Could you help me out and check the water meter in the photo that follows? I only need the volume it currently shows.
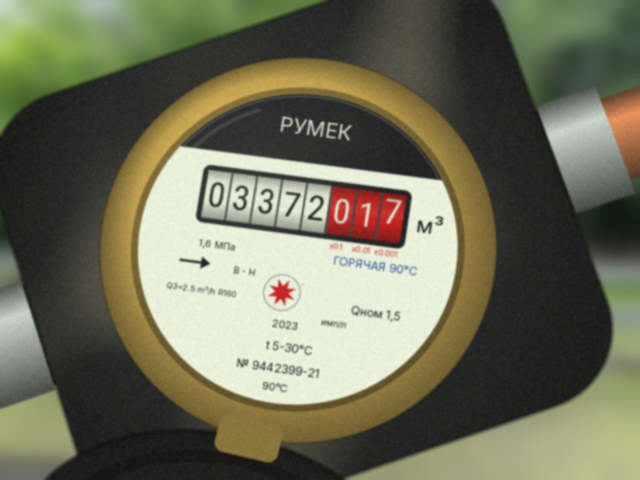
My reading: 3372.017 m³
